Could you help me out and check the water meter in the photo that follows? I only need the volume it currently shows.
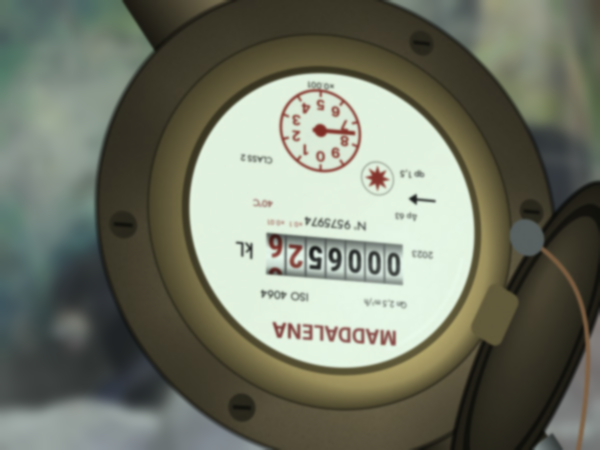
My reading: 65.257 kL
